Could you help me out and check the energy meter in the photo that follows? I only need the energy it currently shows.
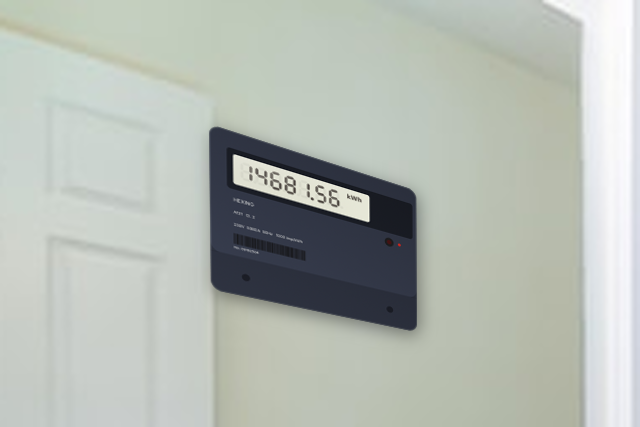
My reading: 14681.56 kWh
